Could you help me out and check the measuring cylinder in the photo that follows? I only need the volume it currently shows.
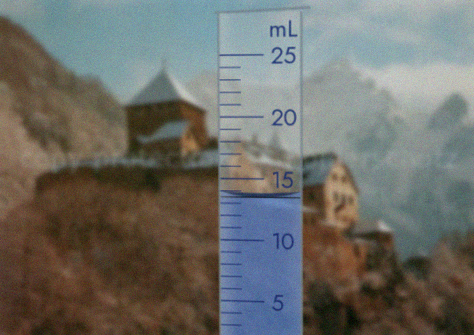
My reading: 13.5 mL
